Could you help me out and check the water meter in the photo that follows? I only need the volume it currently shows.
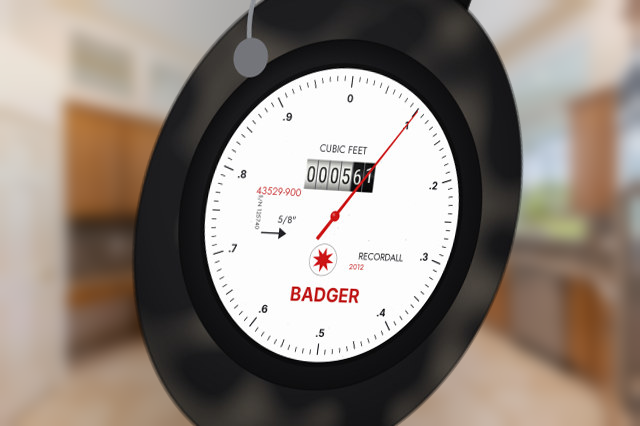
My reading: 561.10 ft³
